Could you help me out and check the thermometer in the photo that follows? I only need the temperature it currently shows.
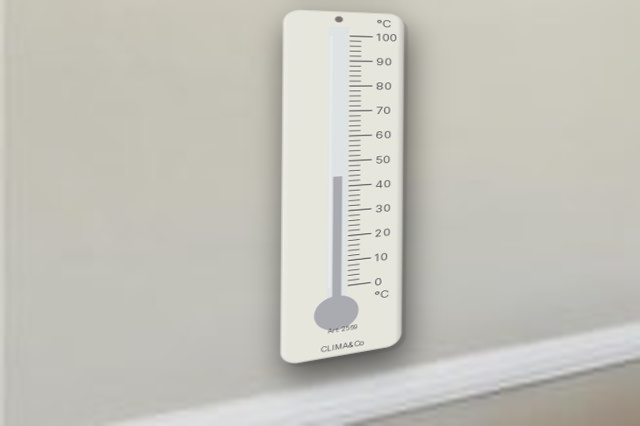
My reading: 44 °C
